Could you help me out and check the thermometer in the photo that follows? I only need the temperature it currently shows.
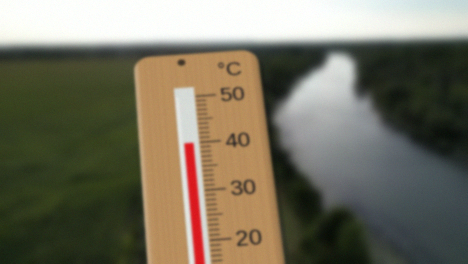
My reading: 40 °C
